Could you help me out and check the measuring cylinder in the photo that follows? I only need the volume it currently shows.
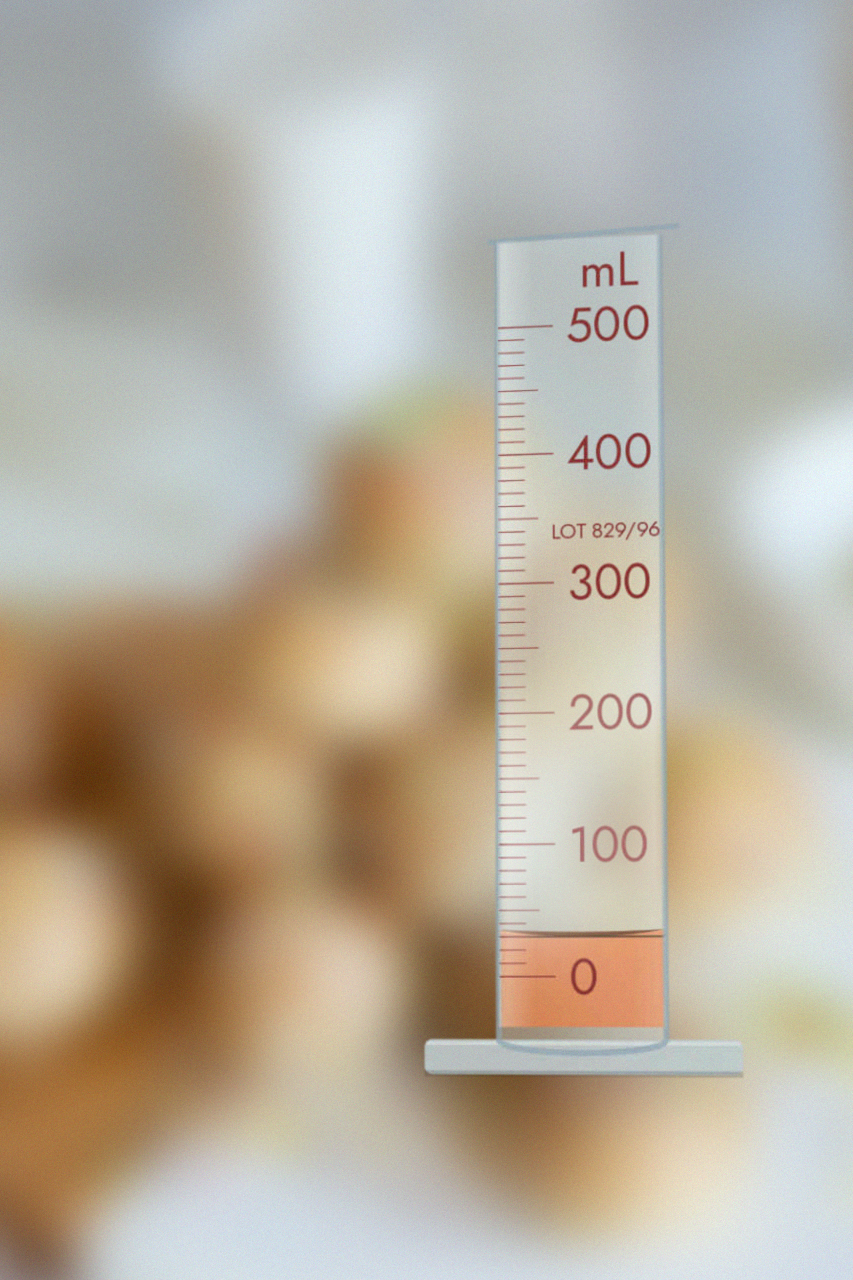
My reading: 30 mL
